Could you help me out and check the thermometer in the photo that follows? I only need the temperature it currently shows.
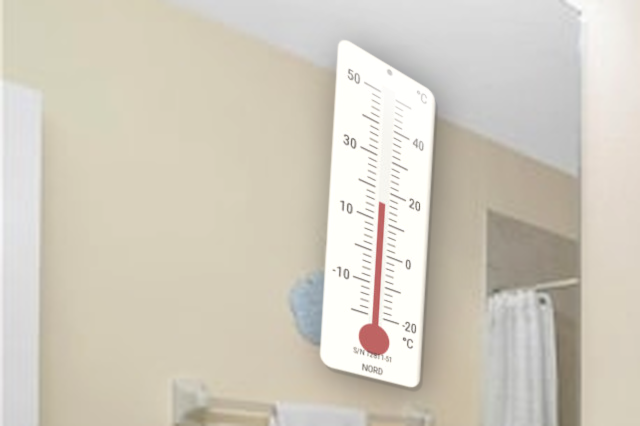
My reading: 16 °C
